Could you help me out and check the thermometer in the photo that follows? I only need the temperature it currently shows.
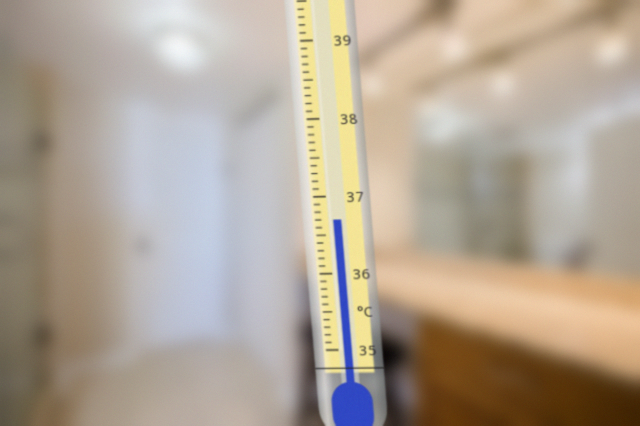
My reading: 36.7 °C
